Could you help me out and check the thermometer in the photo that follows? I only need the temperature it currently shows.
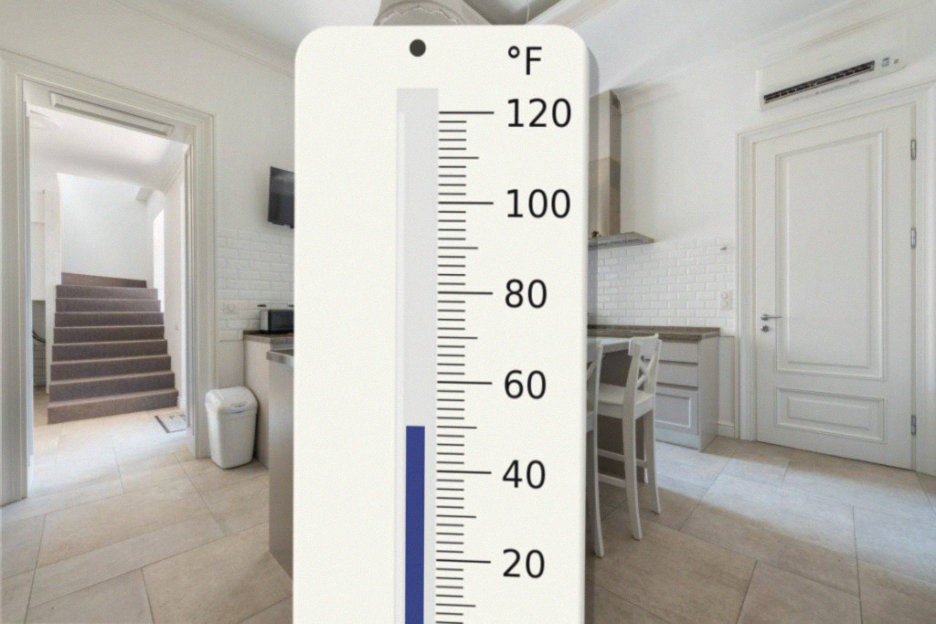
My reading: 50 °F
